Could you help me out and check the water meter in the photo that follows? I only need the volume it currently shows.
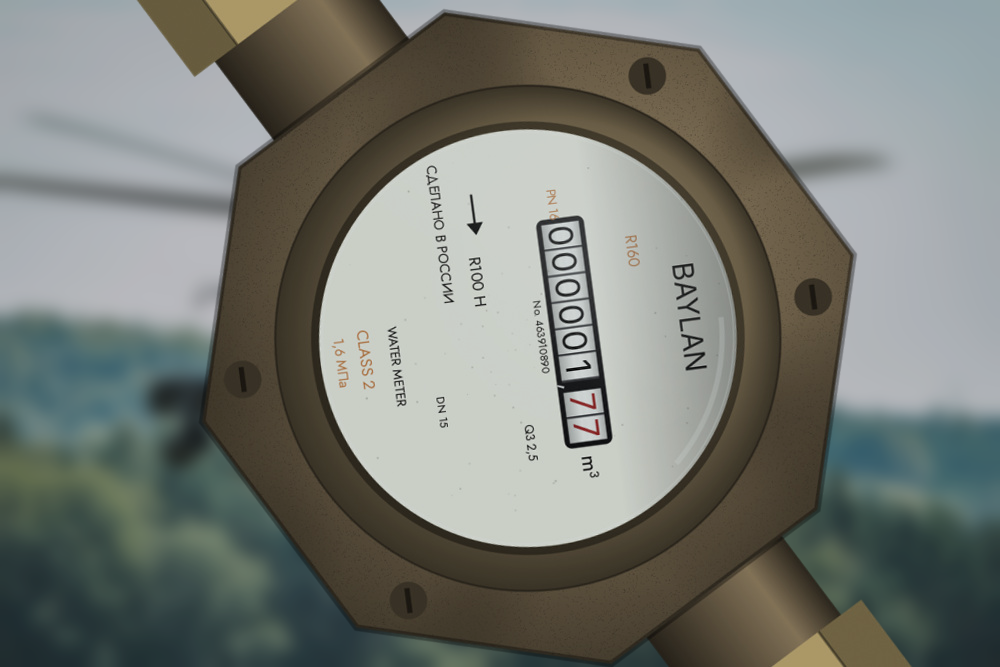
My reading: 1.77 m³
